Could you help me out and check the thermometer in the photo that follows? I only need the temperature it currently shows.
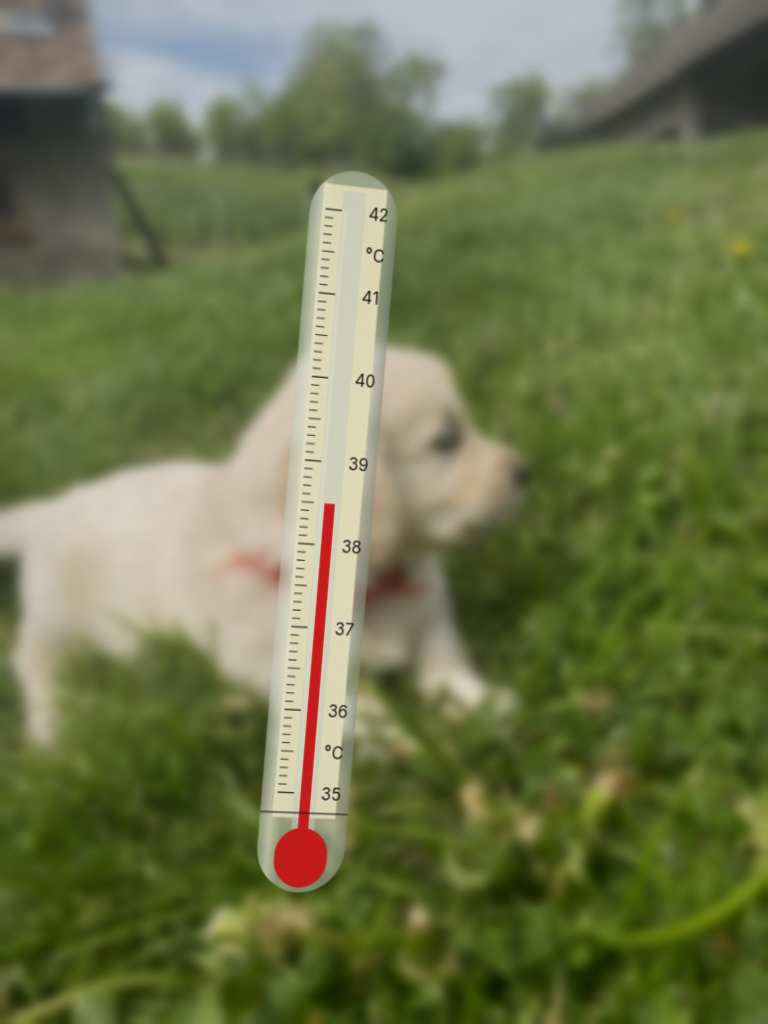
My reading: 38.5 °C
